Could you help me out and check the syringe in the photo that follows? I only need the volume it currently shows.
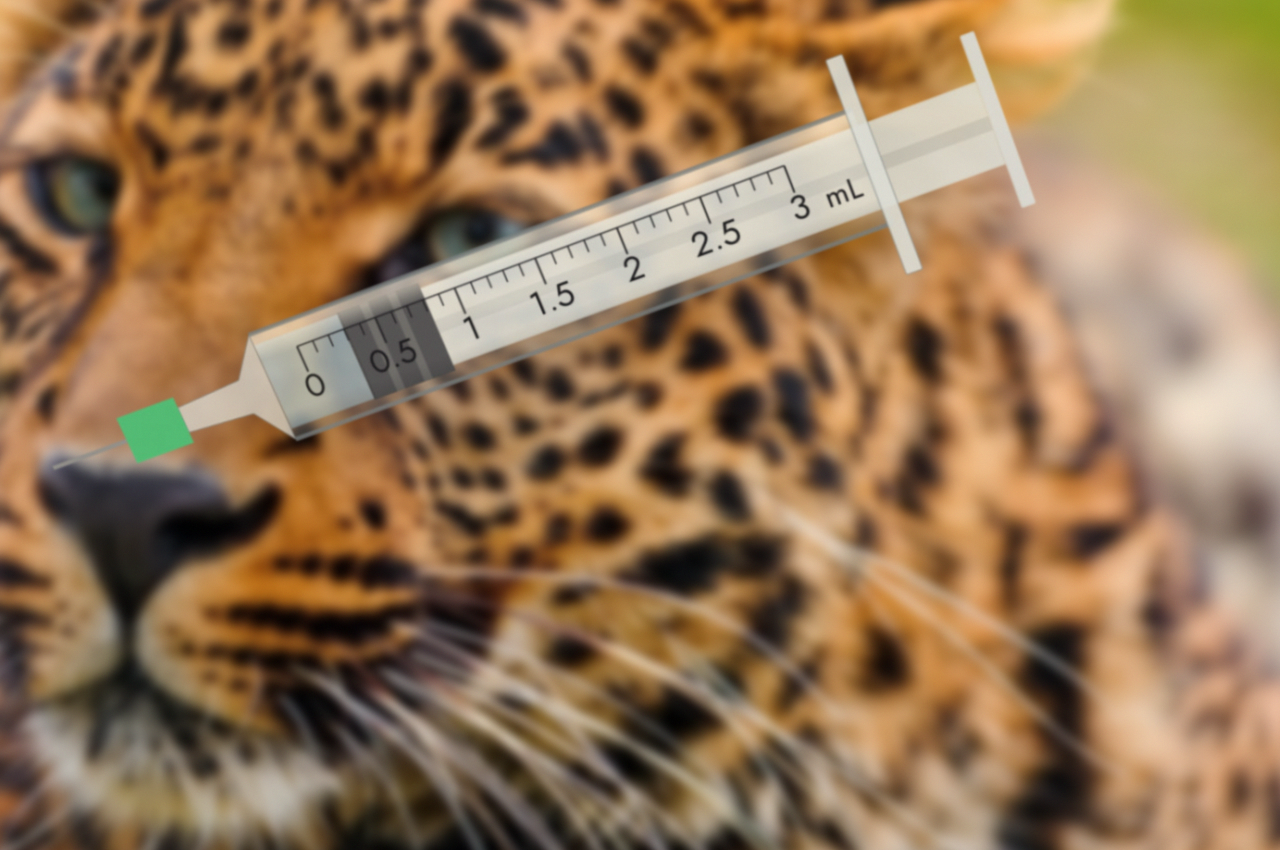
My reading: 0.3 mL
